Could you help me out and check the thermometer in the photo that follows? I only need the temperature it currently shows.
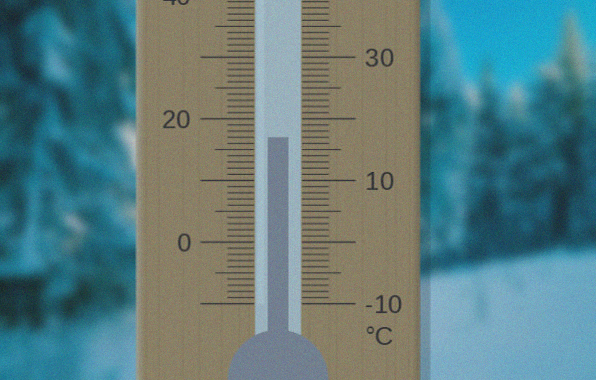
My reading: 17 °C
